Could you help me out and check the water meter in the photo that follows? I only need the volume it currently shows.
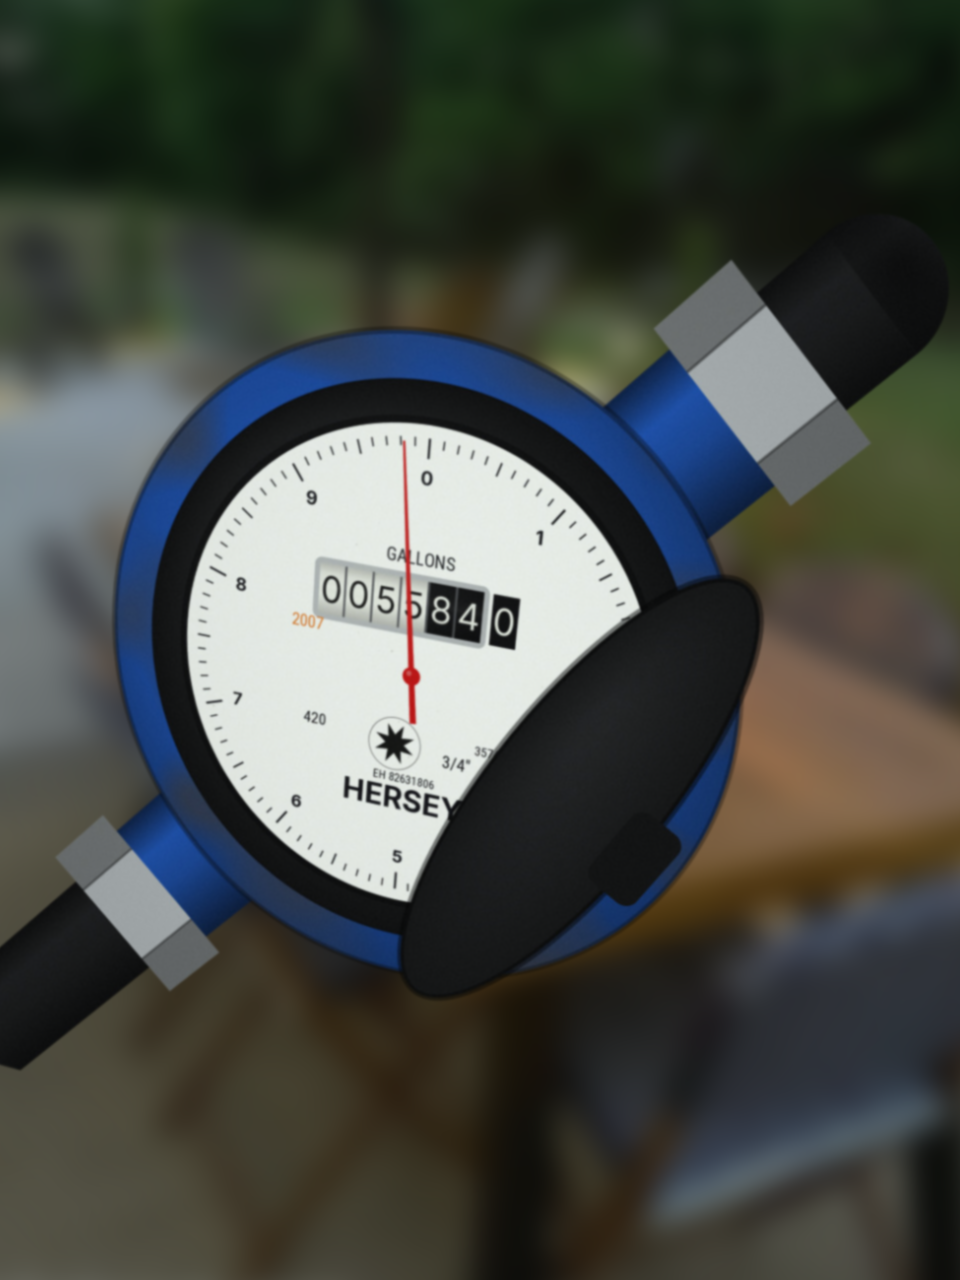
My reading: 55839.8 gal
